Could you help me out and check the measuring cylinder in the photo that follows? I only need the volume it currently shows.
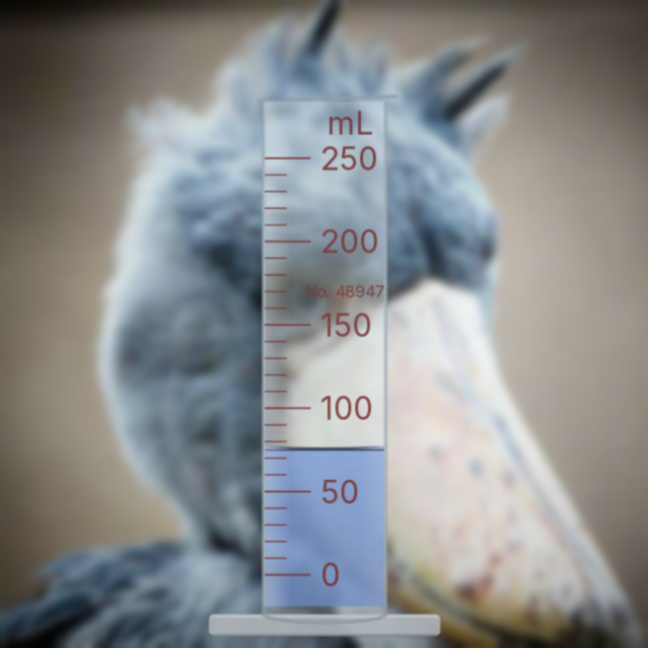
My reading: 75 mL
